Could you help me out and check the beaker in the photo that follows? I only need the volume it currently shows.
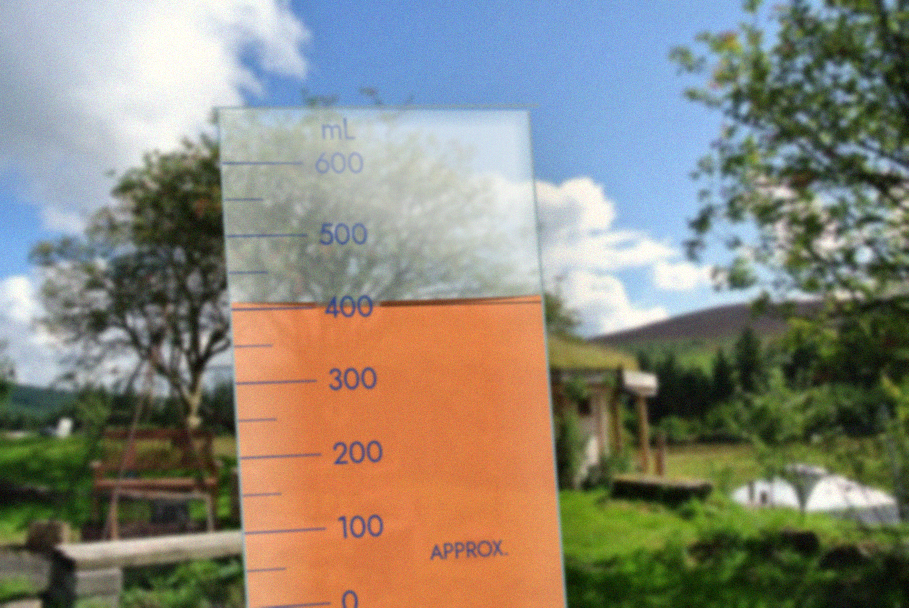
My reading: 400 mL
